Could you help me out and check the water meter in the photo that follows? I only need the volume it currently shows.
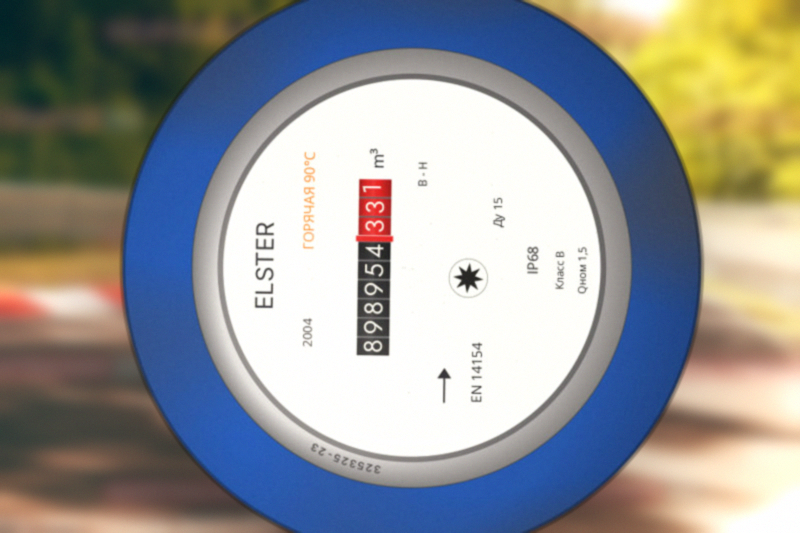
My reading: 898954.331 m³
